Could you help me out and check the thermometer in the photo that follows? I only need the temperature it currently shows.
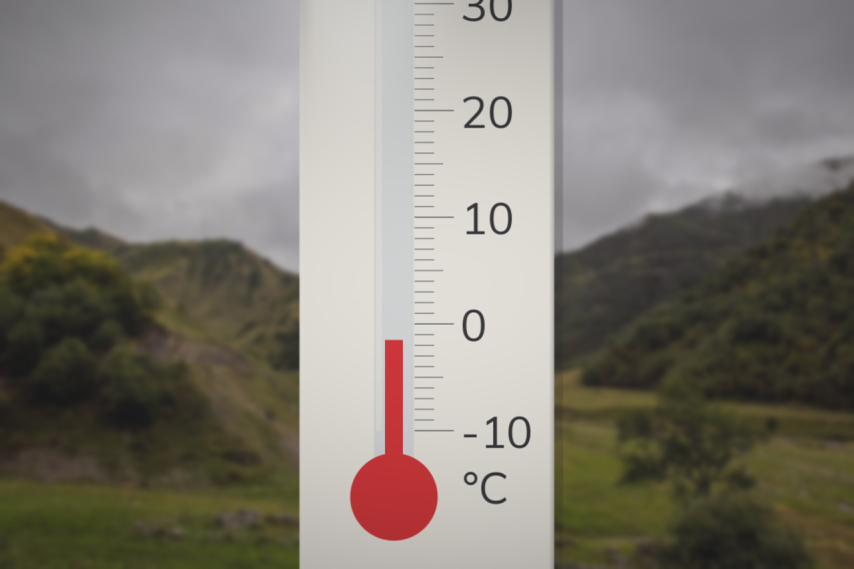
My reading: -1.5 °C
